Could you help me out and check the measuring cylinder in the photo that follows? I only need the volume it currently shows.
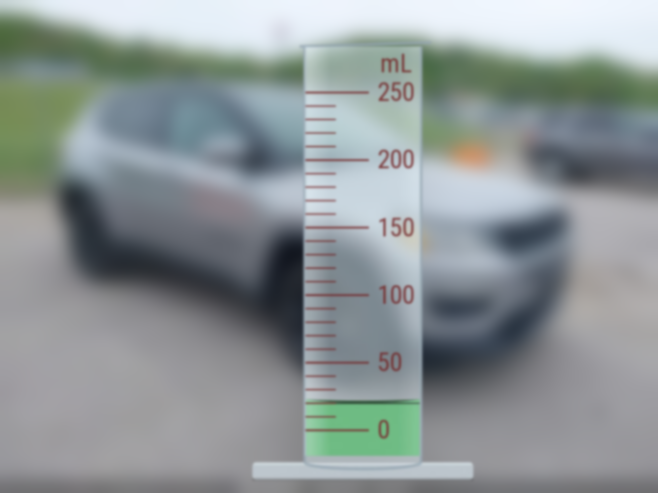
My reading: 20 mL
